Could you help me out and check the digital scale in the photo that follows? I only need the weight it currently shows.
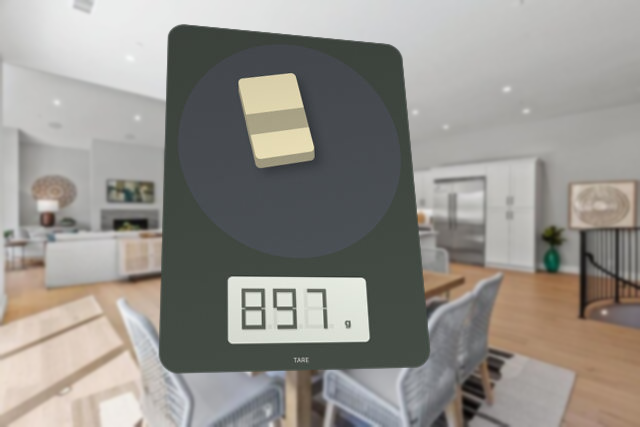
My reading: 897 g
